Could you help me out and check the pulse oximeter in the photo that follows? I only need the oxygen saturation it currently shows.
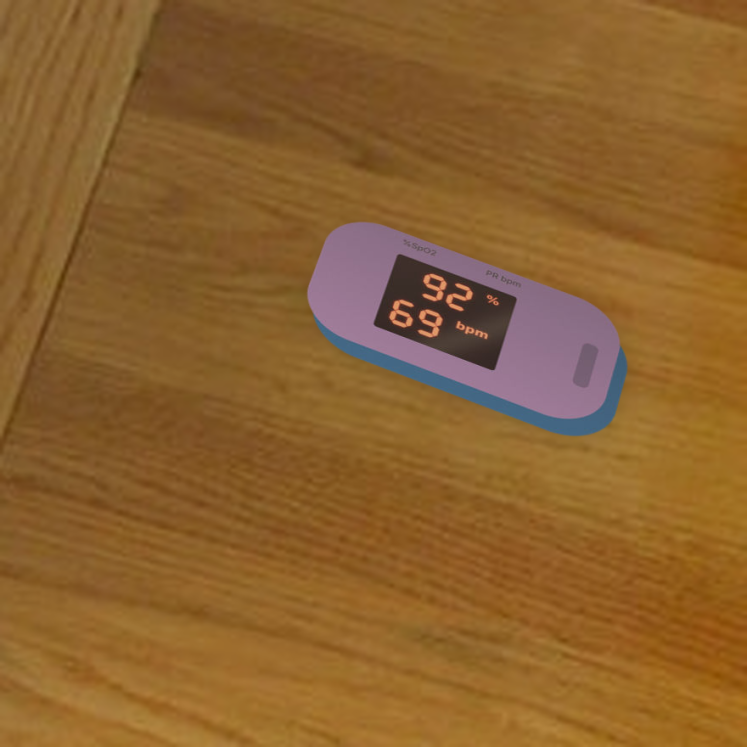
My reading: 92 %
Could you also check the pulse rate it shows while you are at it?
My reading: 69 bpm
